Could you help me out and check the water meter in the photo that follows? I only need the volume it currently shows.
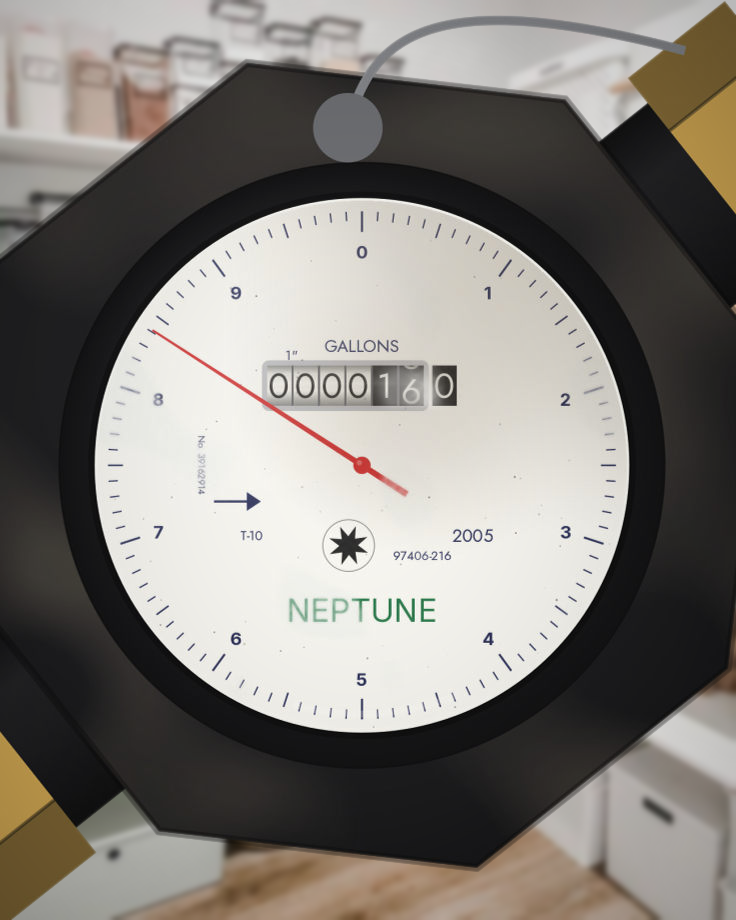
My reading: 158.4 gal
